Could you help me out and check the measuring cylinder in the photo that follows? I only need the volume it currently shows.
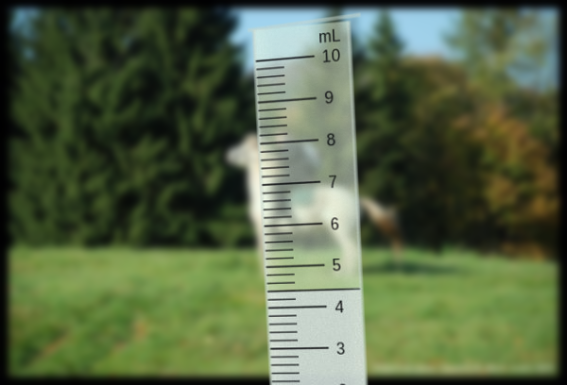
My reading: 4.4 mL
